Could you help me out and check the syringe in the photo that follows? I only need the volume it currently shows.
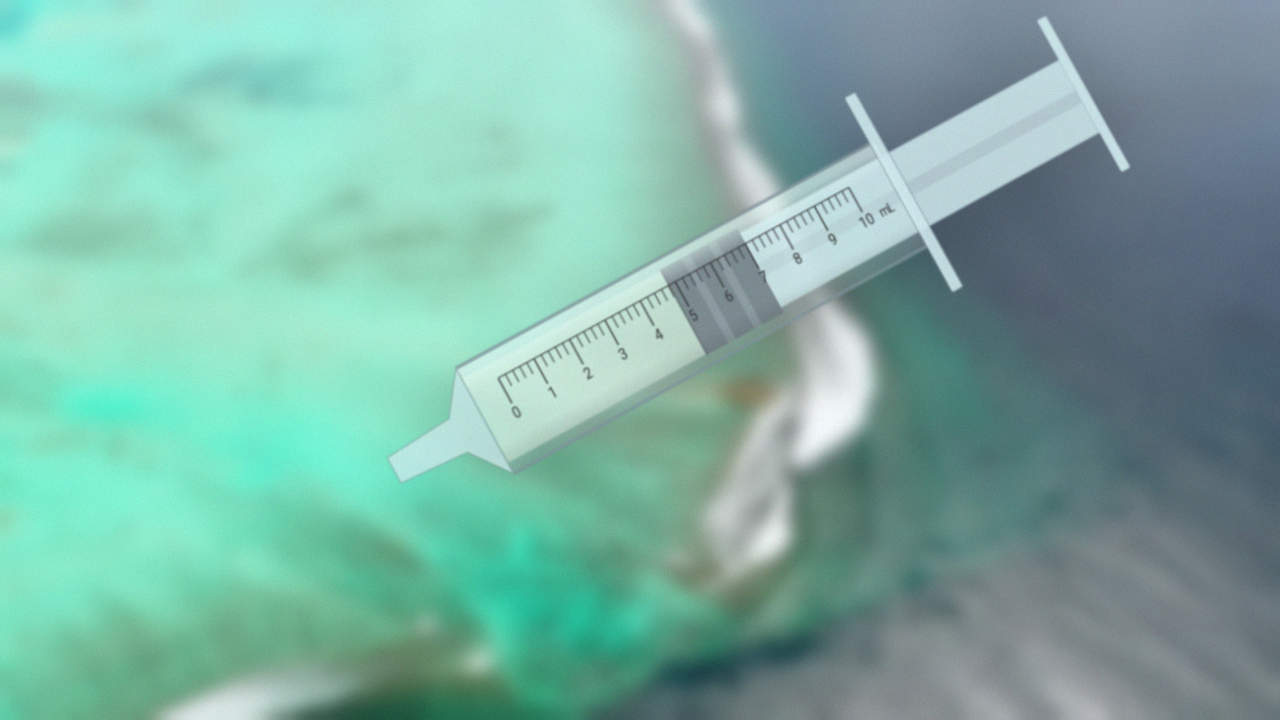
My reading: 4.8 mL
